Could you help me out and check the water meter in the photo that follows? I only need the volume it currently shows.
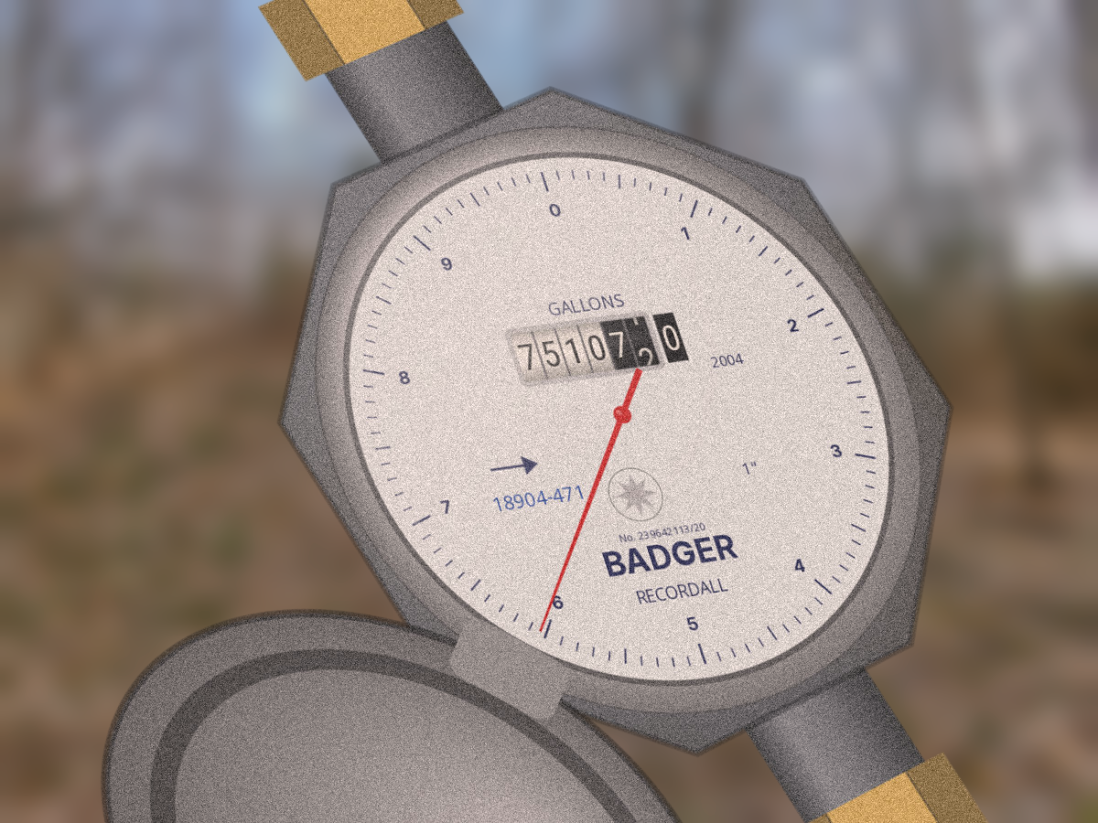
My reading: 7510716.0 gal
